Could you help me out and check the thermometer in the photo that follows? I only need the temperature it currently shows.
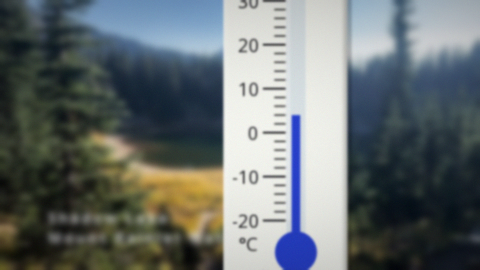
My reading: 4 °C
